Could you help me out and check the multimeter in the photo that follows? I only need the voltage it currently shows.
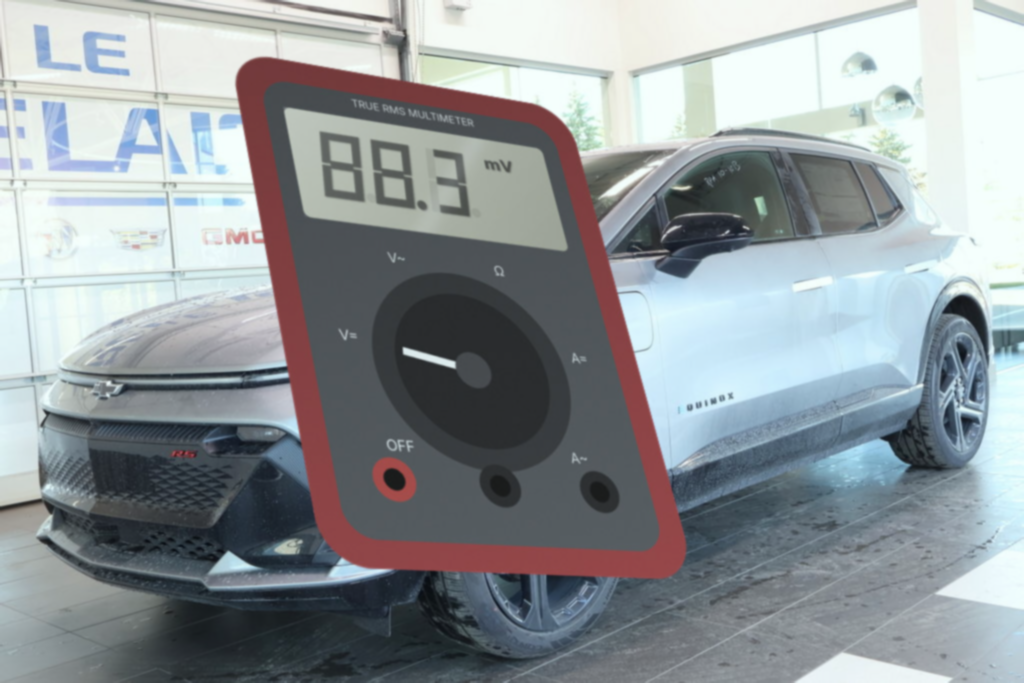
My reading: 88.3 mV
